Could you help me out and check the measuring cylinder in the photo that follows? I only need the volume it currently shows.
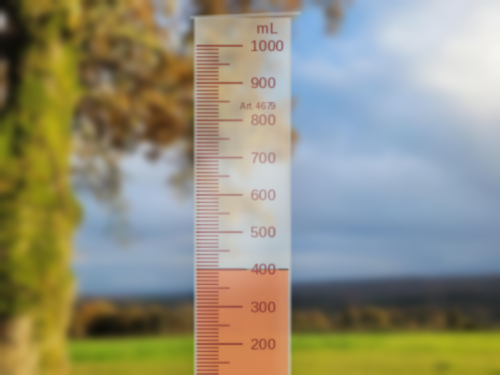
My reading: 400 mL
